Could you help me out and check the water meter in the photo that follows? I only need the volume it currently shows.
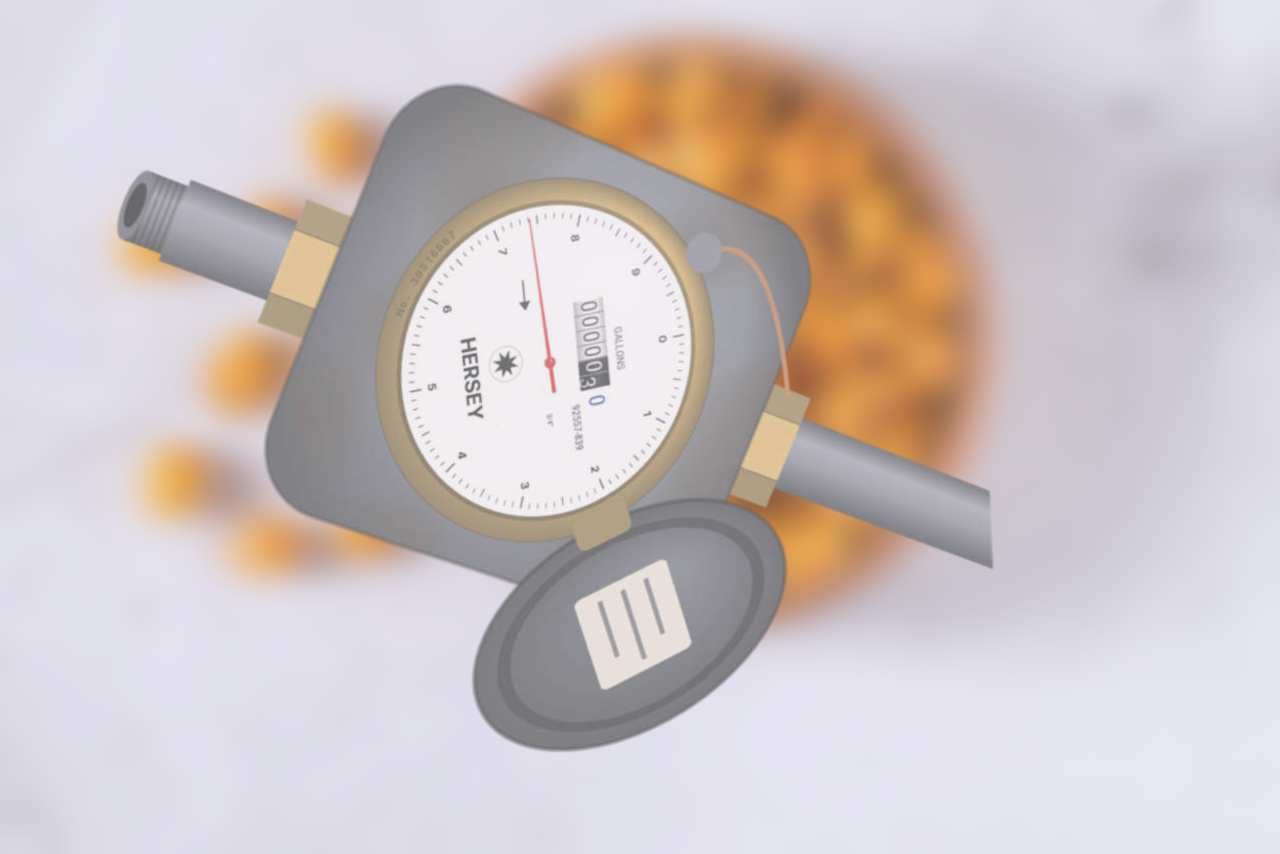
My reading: 27.4 gal
